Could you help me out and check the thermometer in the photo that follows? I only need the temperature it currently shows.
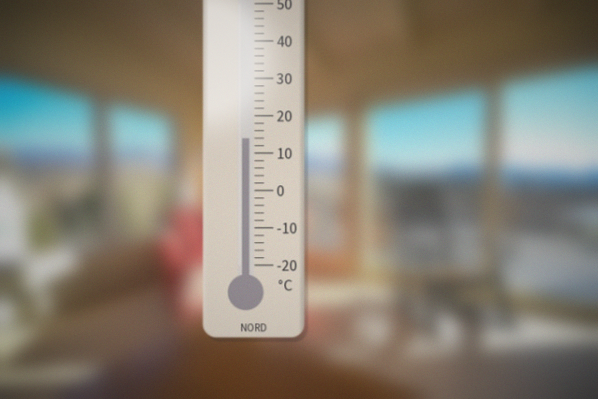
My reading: 14 °C
